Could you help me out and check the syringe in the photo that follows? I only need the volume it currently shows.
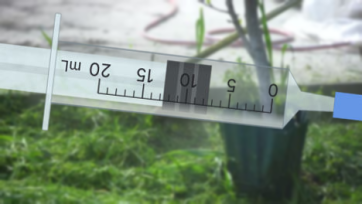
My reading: 7.5 mL
